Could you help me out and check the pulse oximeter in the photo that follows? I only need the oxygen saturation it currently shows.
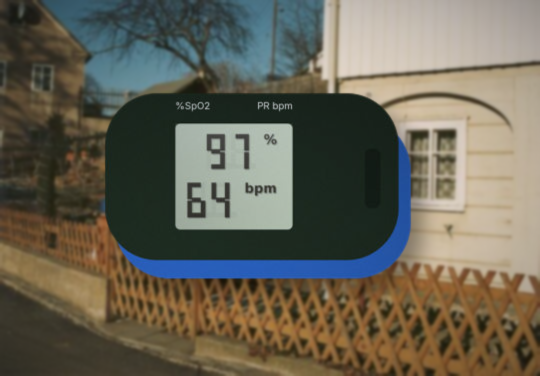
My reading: 97 %
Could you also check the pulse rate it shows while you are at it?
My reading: 64 bpm
